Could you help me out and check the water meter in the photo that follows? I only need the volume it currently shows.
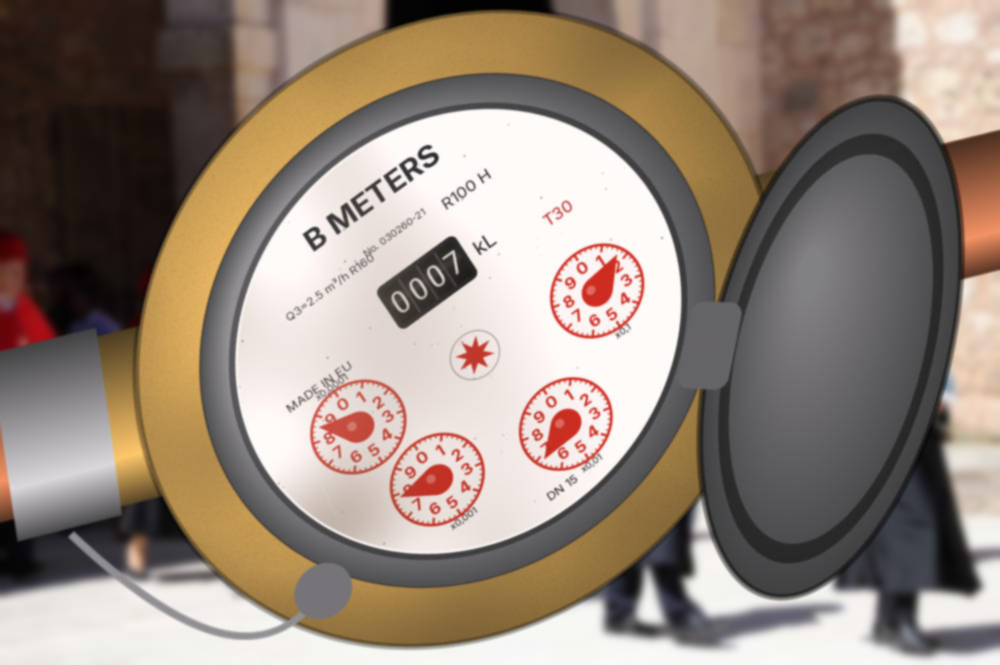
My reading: 7.1678 kL
